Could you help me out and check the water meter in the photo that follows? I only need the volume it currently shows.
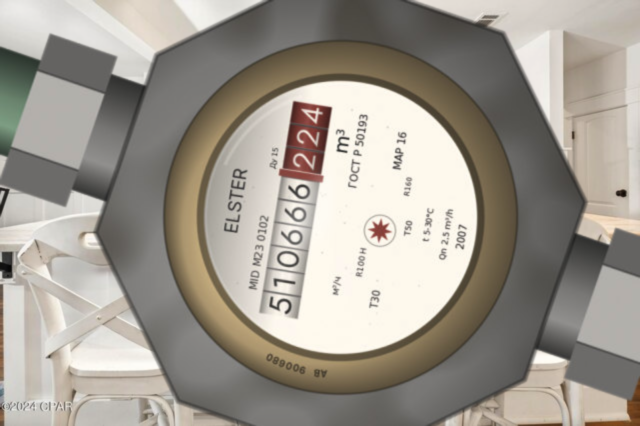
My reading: 510666.224 m³
